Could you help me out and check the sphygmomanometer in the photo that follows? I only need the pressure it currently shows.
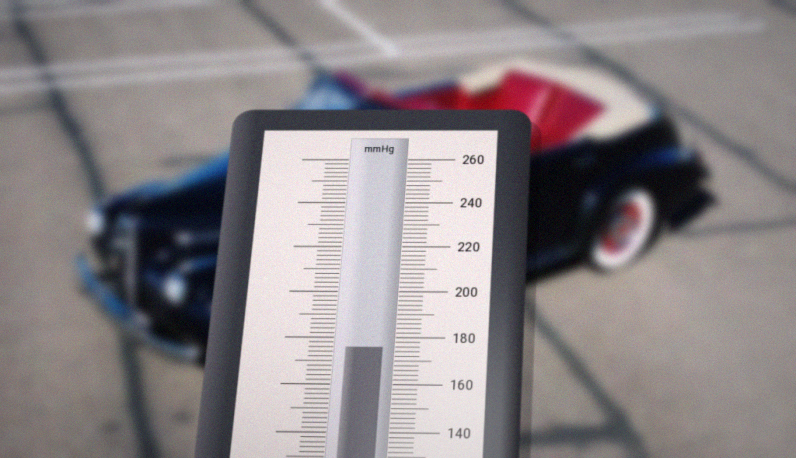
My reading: 176 mmHg
